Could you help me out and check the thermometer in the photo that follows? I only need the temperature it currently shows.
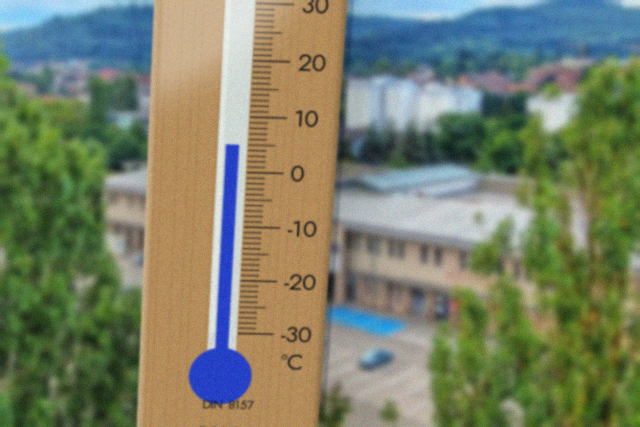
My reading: 5 °C
